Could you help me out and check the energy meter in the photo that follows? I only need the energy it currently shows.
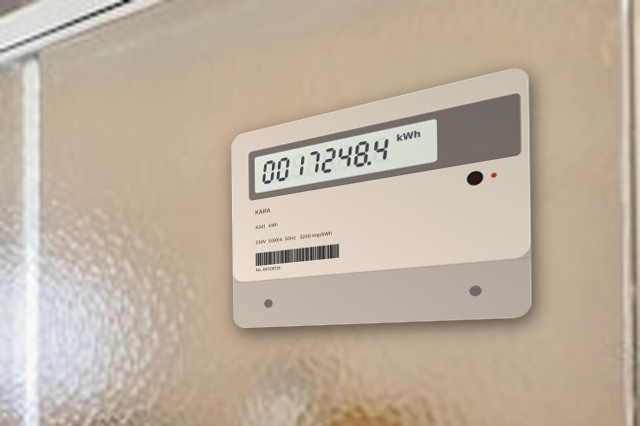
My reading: 17248.4 kWh
